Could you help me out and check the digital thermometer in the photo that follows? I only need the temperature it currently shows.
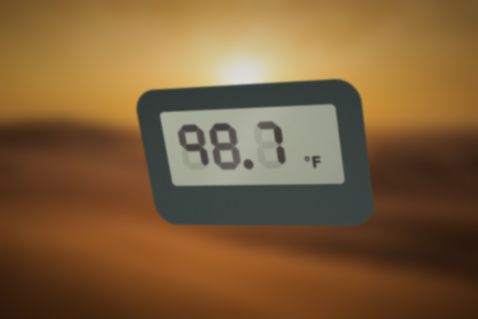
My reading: 98.7 °F
